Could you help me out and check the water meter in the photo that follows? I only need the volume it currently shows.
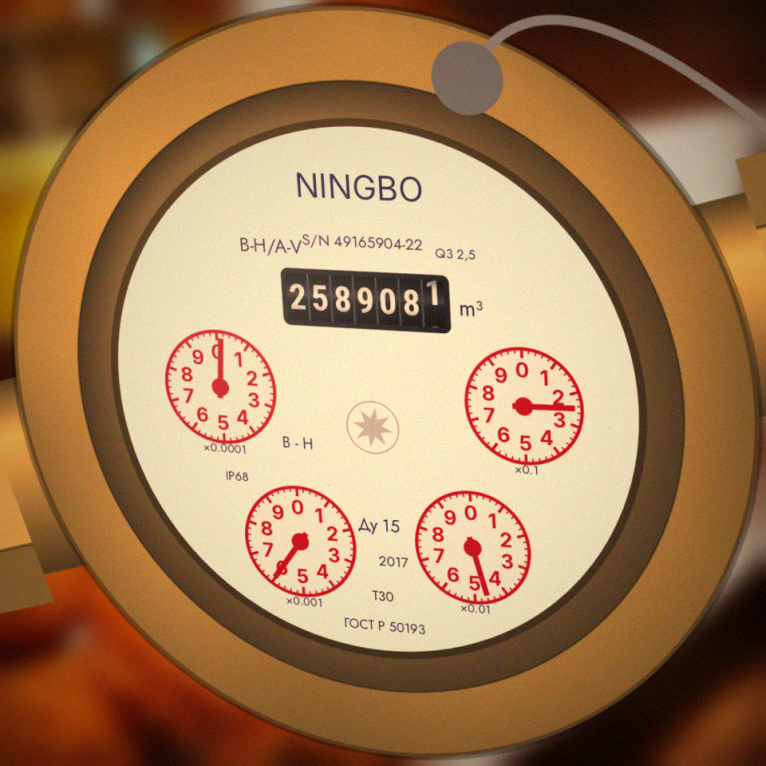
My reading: 2589081.2460 m³
